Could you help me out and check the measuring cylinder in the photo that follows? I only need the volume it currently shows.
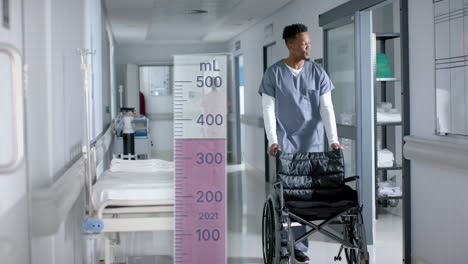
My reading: 350 mL
